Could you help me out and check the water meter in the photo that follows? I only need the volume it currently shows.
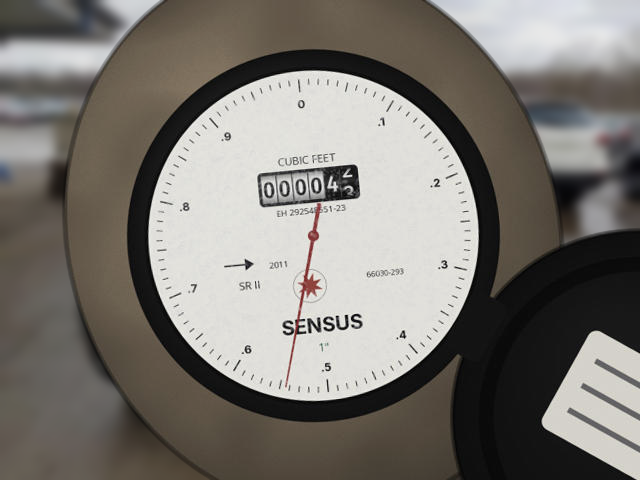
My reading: 42.54 ft³
